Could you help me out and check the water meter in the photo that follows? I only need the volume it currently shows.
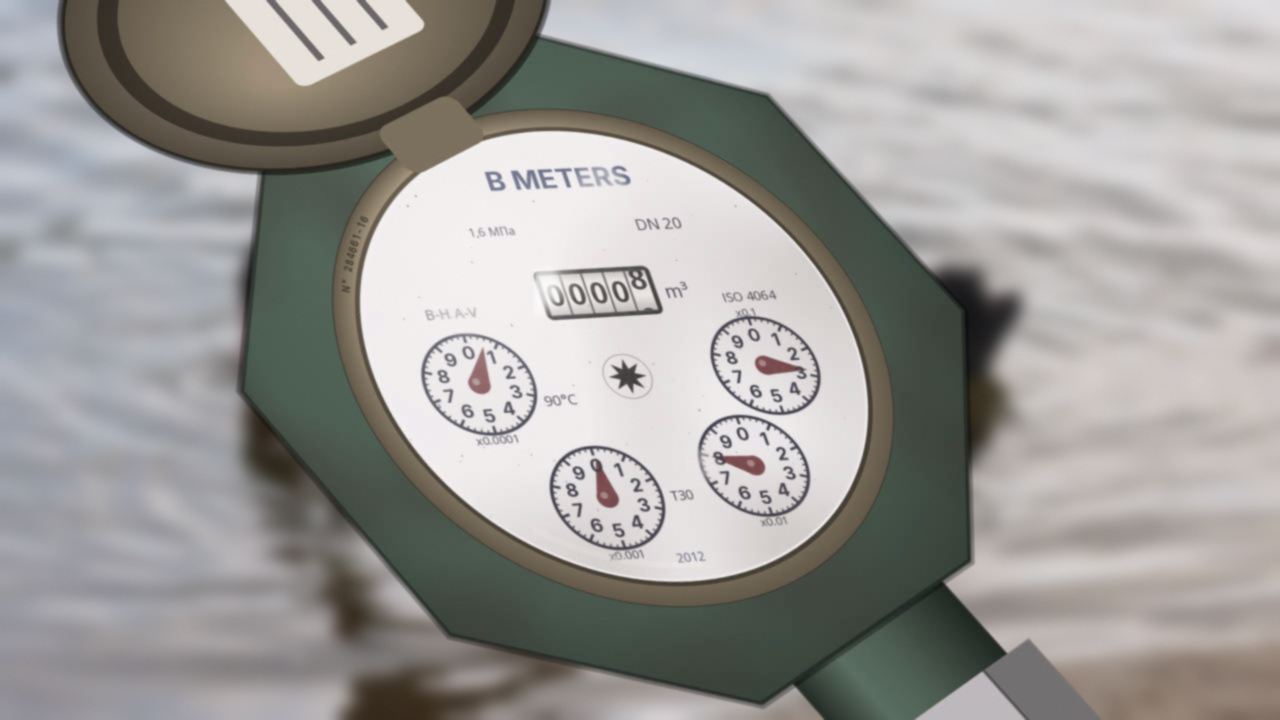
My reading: 8.2800 m³
